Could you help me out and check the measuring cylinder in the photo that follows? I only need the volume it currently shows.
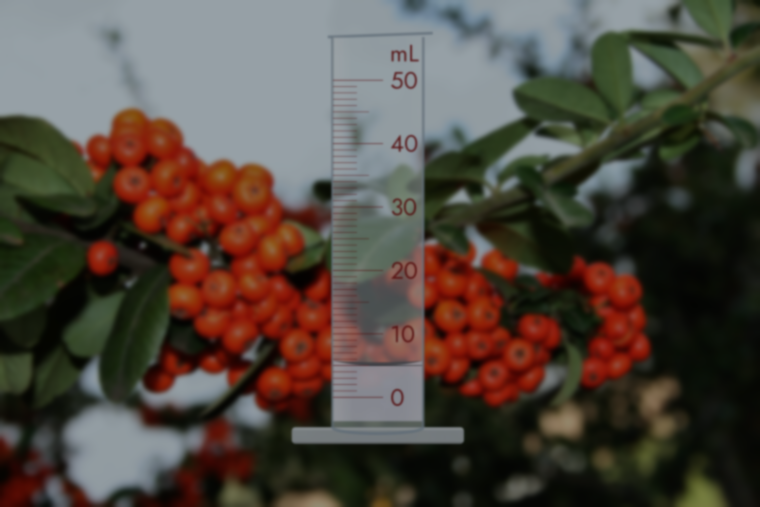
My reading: 5 mL
